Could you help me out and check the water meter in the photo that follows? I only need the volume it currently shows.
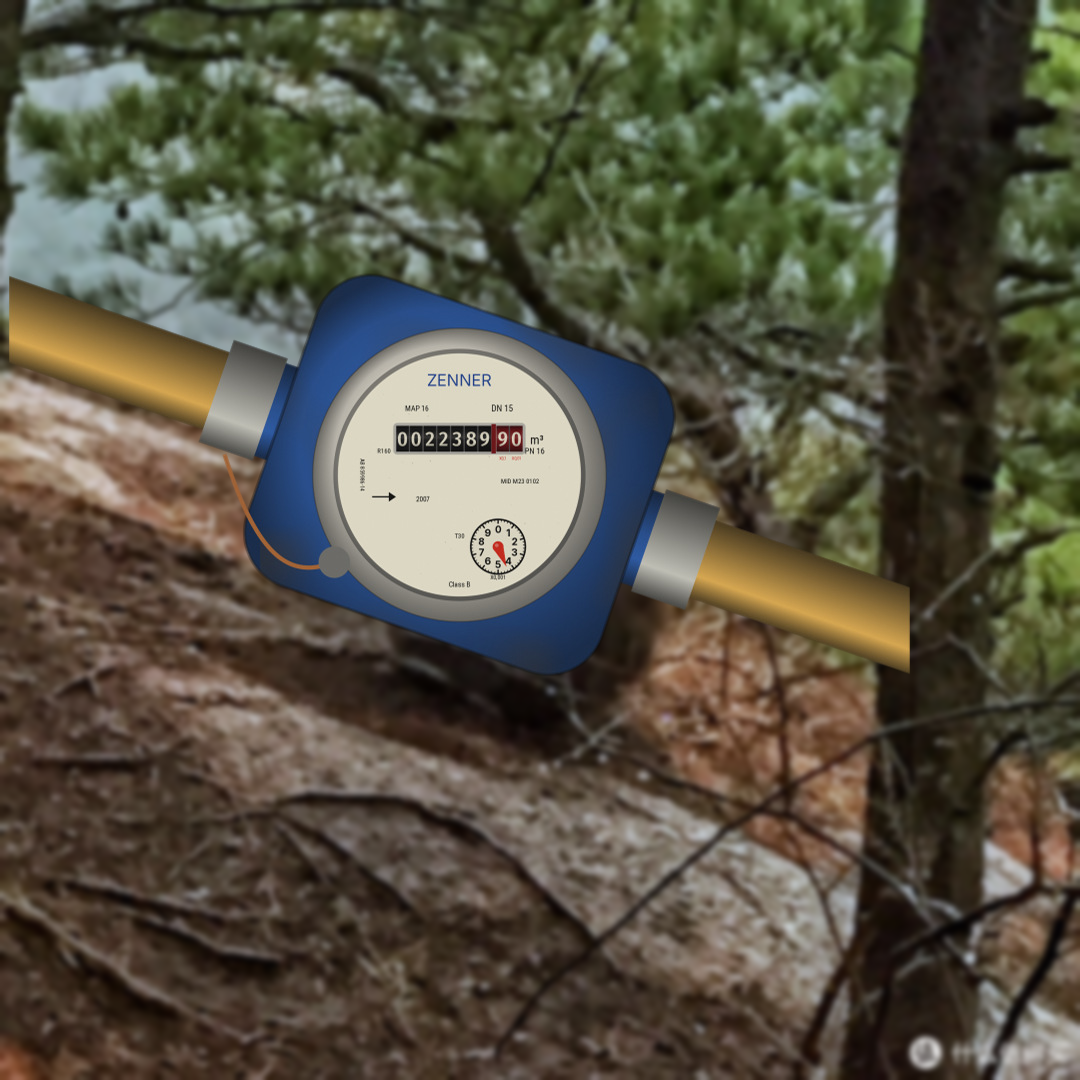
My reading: 22389.904 m³
